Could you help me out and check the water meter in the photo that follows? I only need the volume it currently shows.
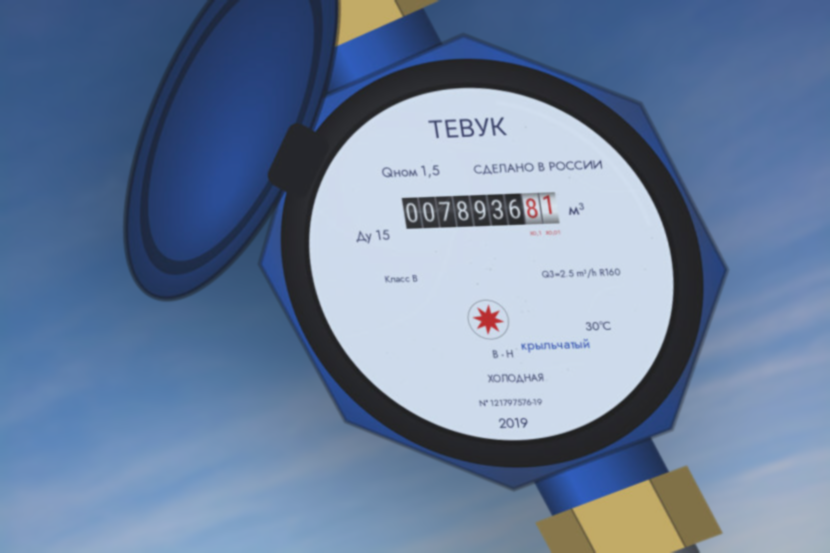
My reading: 78936.81 m³
